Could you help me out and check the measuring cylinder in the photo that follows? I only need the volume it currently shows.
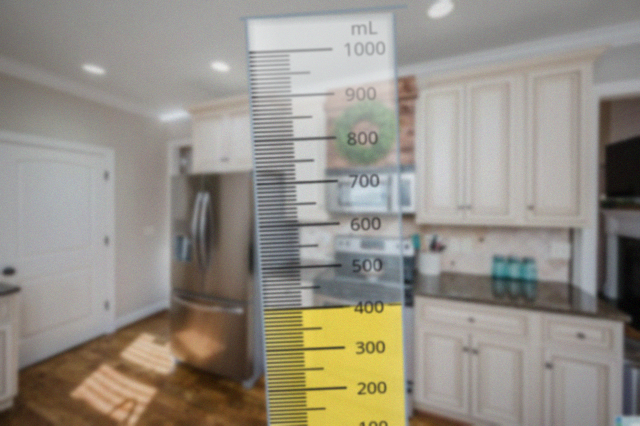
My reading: 400 mL
